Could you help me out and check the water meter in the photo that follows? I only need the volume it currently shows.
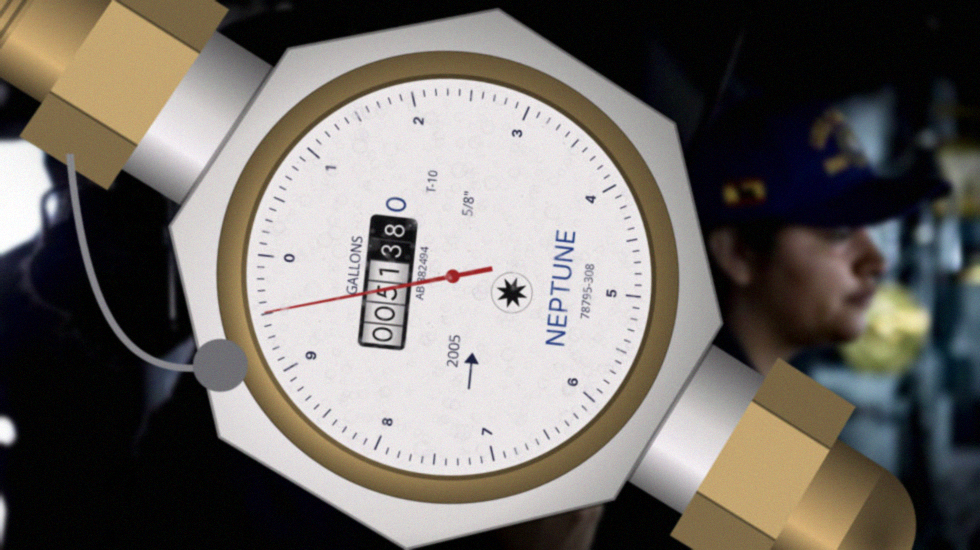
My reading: 51379.5 gal
